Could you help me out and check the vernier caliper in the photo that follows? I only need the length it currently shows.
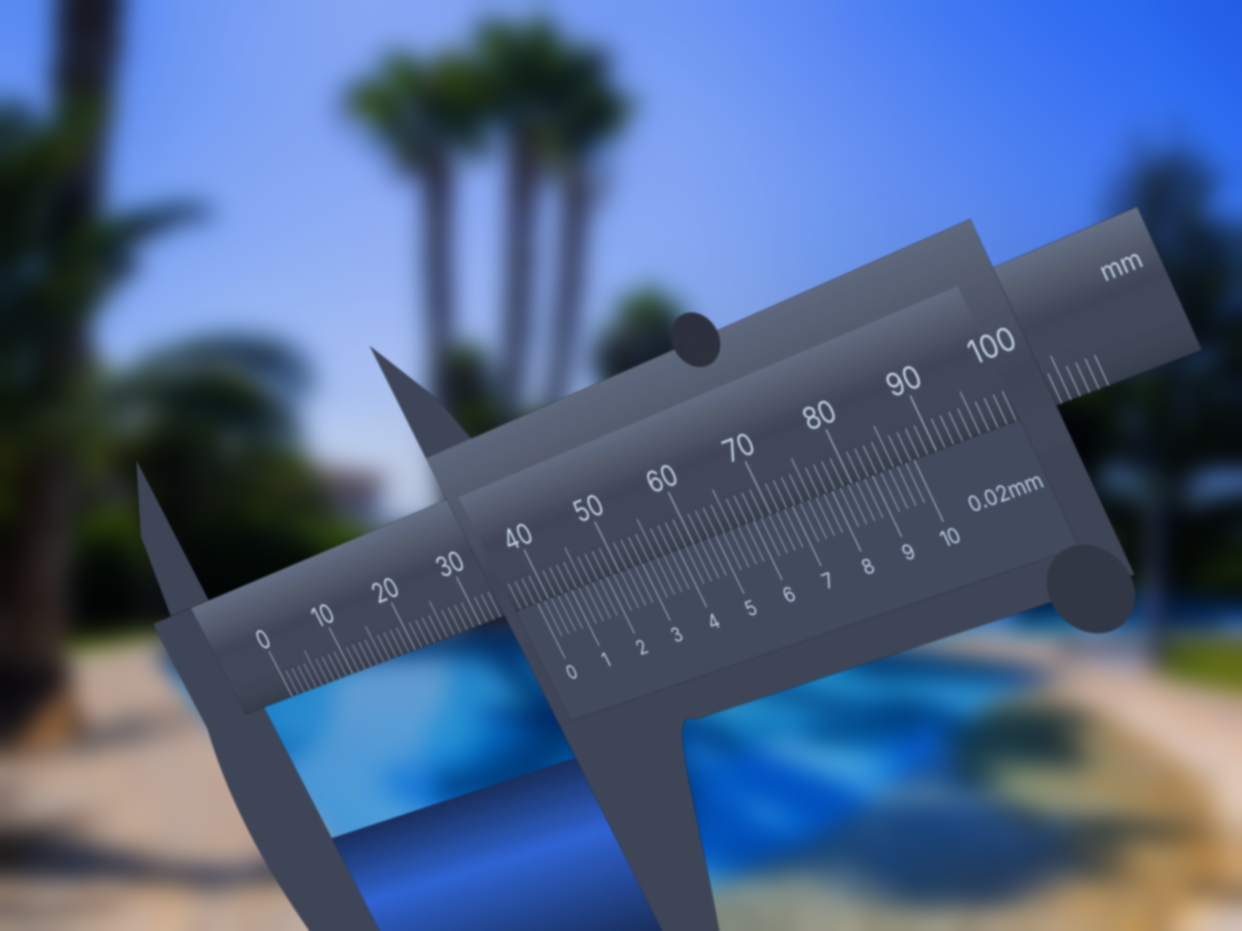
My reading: 38.4 mm
